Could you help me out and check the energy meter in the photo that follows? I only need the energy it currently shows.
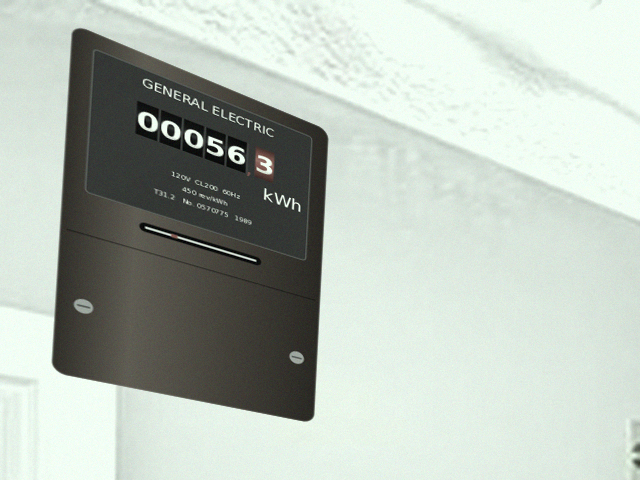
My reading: 56.3 kWh
